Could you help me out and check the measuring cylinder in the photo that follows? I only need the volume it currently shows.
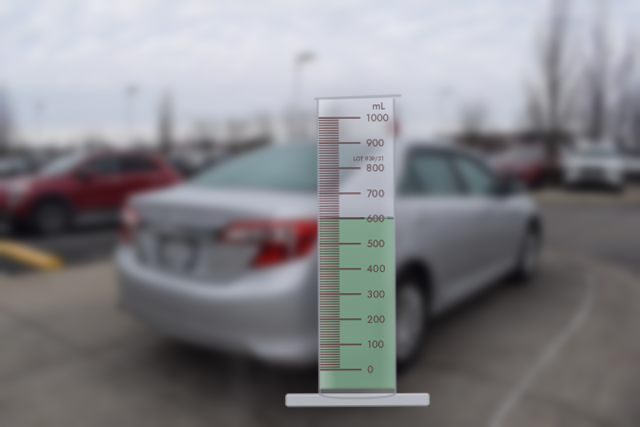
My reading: 600 mL
